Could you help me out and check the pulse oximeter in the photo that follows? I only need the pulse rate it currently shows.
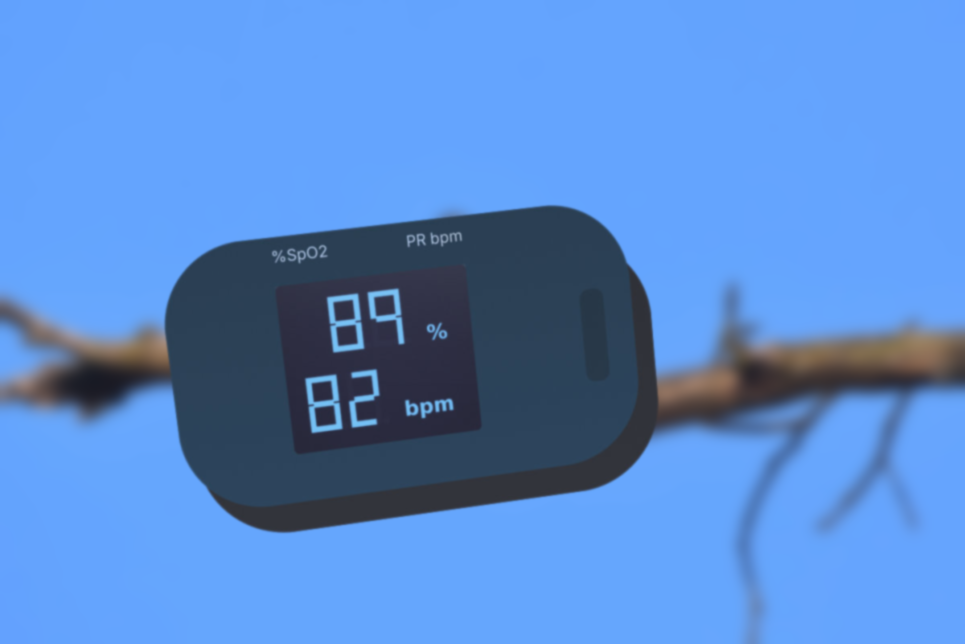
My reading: 82 bpm
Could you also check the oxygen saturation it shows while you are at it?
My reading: 89 %
